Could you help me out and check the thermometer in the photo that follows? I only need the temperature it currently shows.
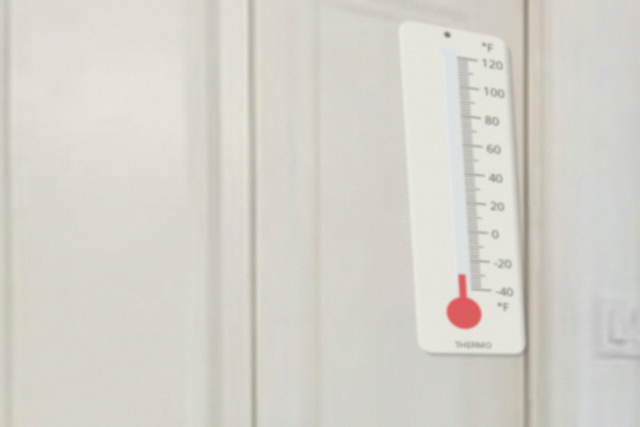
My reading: -30 °F
